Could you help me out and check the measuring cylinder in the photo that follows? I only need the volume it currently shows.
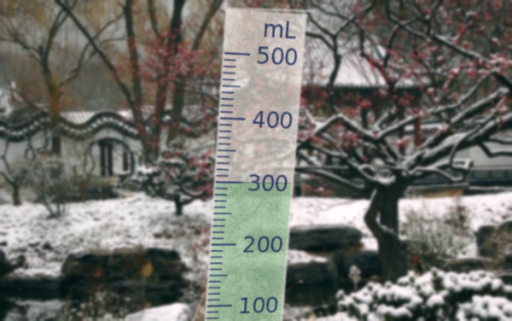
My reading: 300 mL
